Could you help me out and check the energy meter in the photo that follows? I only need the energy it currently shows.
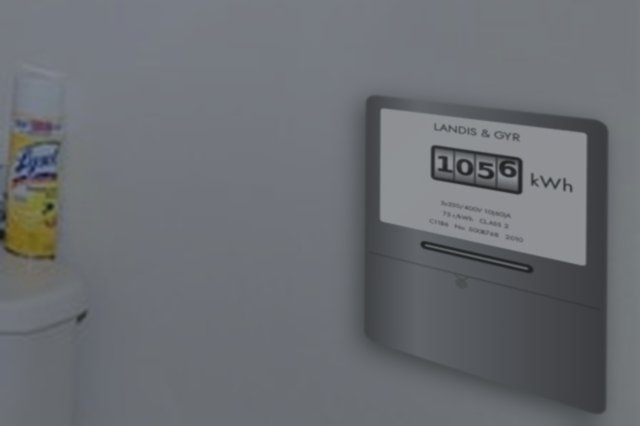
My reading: 1056 kWh
